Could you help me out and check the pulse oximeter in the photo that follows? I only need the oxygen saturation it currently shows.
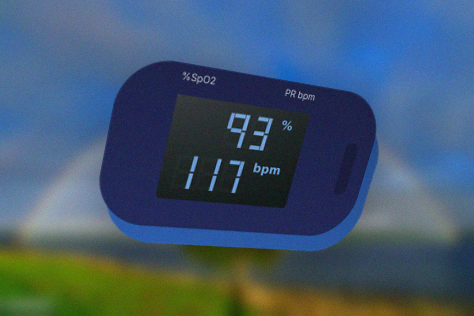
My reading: 93 %
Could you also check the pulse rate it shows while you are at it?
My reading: 117 bpm
